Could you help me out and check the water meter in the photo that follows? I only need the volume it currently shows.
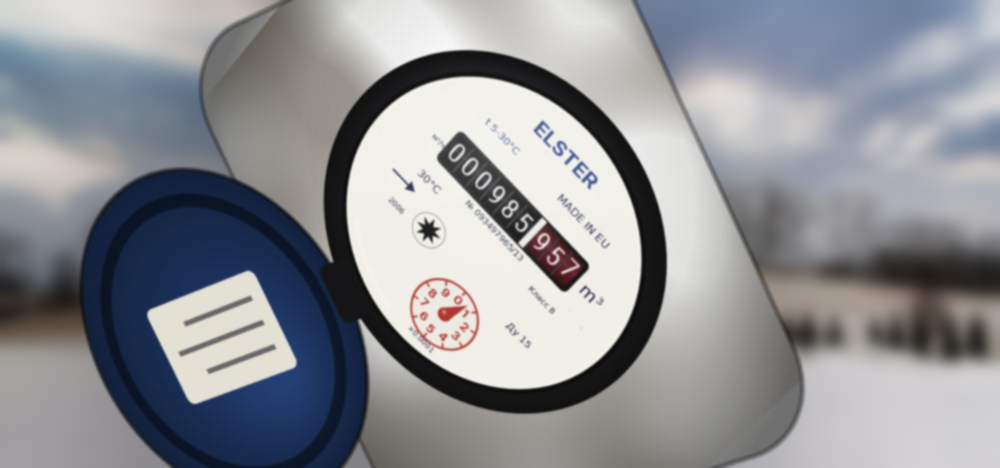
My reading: 985.9570 m³
